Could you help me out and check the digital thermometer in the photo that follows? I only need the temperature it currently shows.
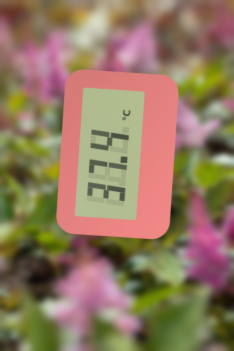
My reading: 37.4 °C
